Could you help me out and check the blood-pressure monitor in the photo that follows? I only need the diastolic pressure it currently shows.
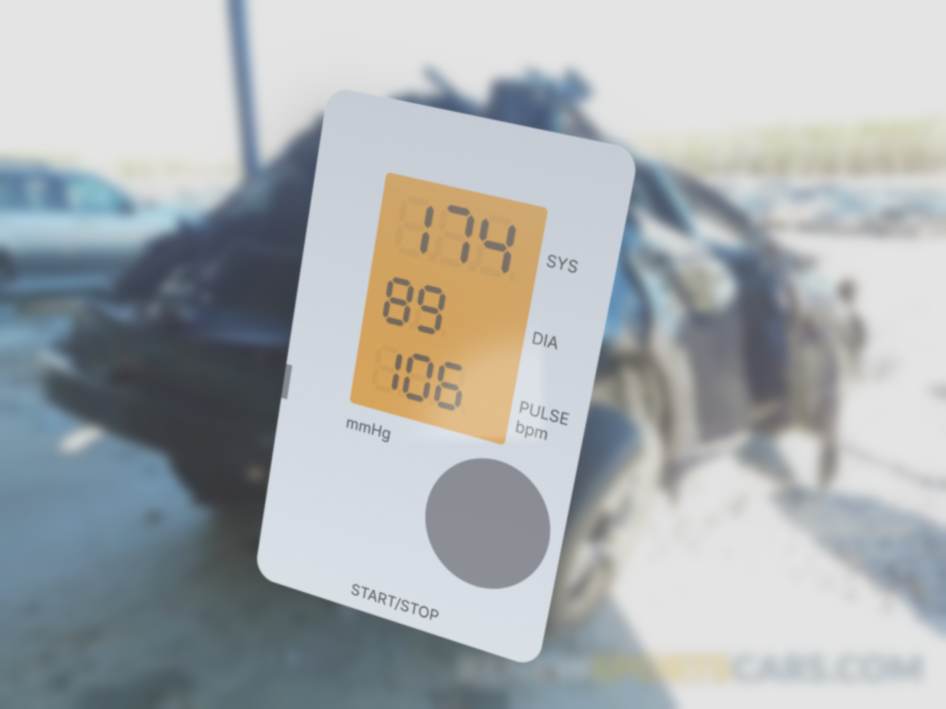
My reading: 89 mmHg
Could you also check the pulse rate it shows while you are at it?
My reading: 106 bpm
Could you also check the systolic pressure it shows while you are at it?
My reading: 174 mmHg
